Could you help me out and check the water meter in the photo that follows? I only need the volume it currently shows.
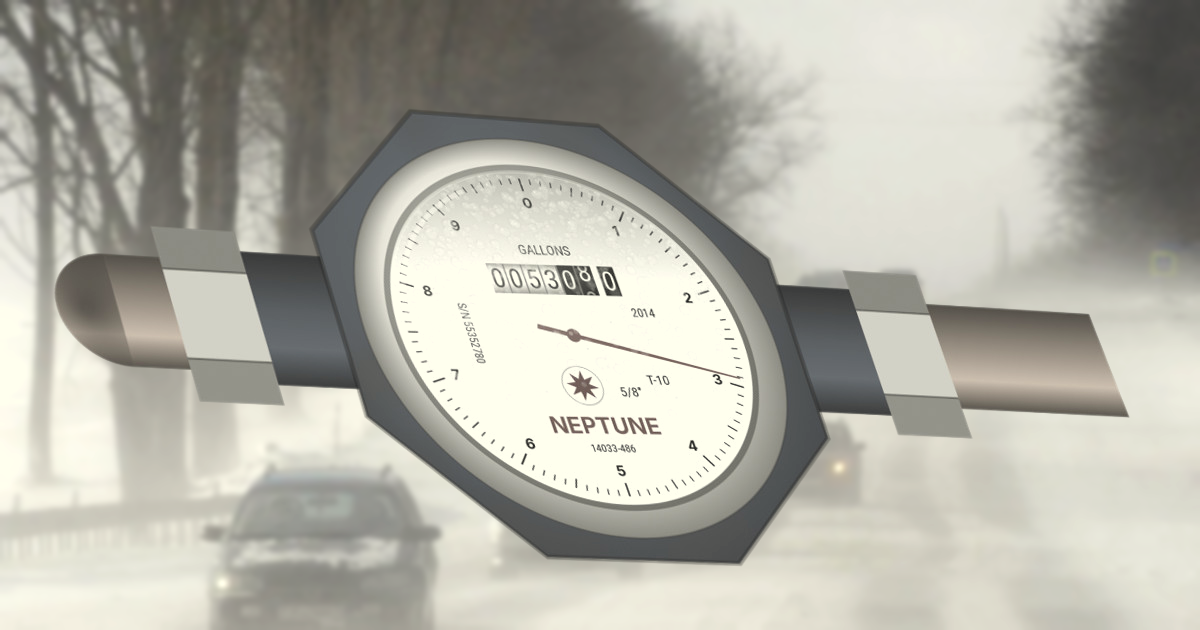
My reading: 53082.9 gal
